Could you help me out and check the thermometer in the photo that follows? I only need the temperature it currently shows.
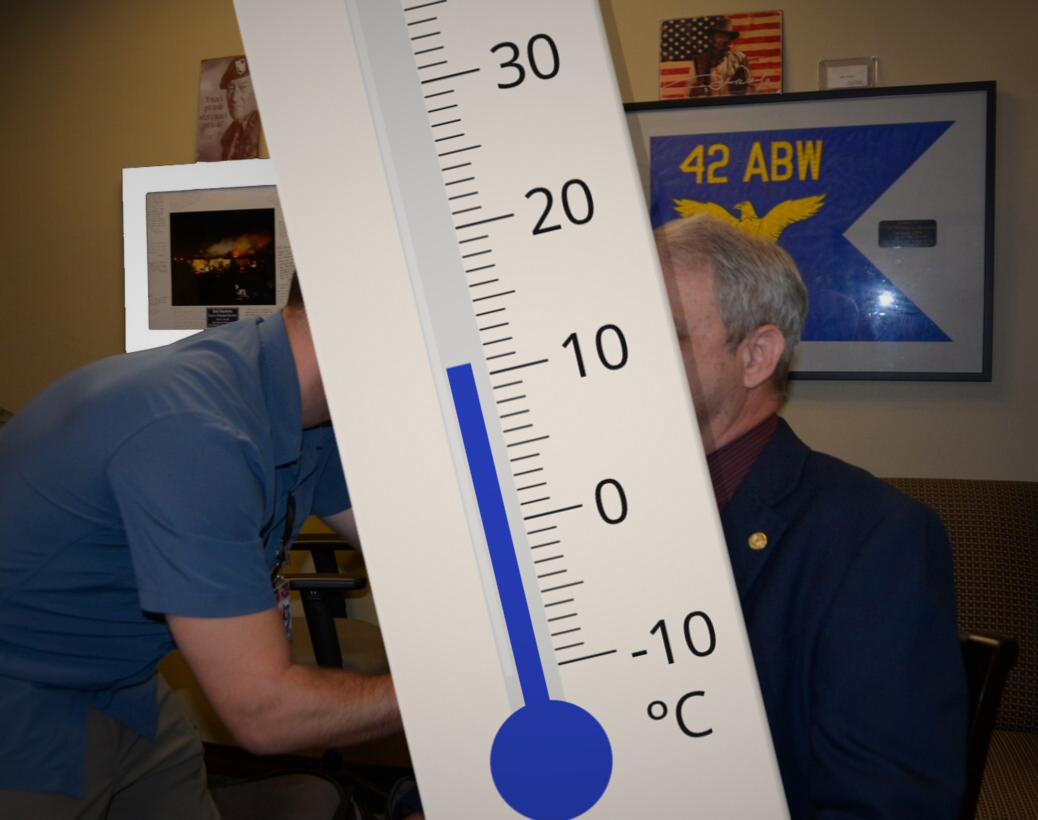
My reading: 11 °C
